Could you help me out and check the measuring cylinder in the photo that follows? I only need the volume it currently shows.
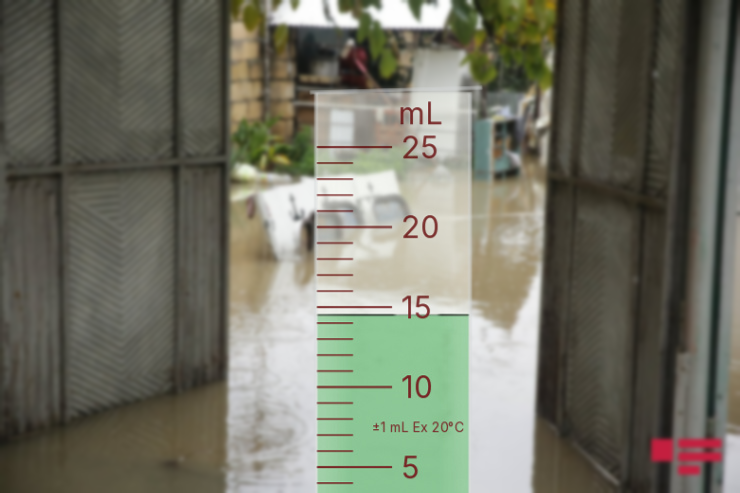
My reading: 14.5 mL
